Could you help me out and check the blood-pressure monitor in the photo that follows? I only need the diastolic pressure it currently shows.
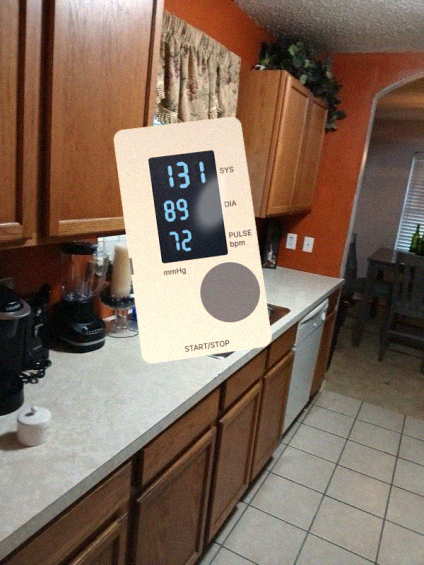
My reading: 89 mmHg
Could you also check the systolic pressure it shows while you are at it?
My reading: 131 mmHg
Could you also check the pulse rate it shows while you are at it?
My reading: 72 bpm
